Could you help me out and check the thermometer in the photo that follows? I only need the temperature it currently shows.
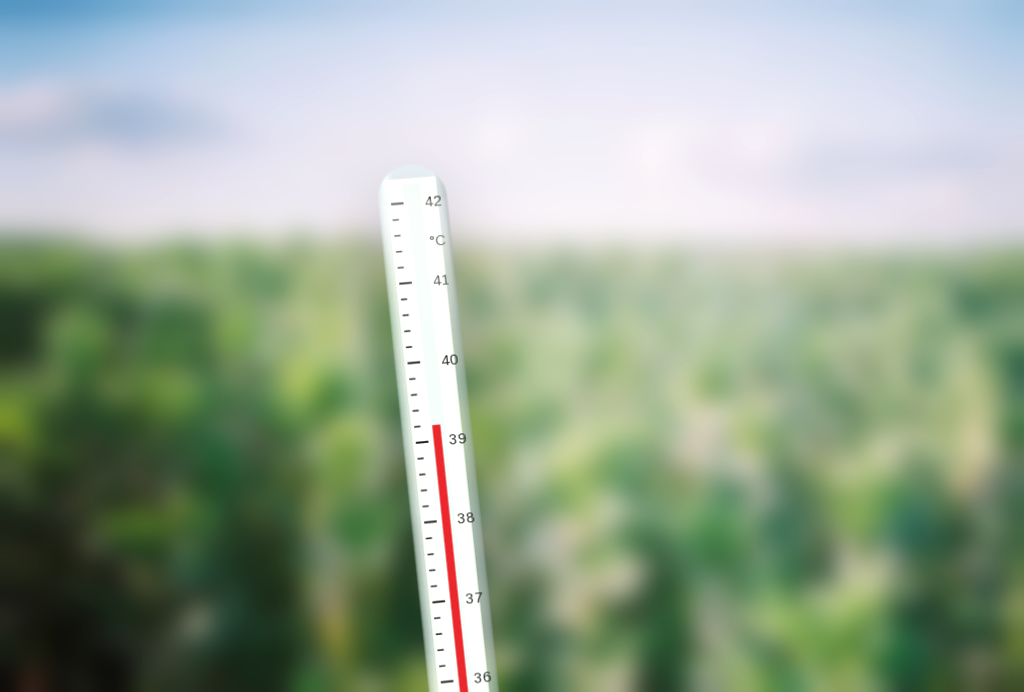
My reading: 39.2 °C
